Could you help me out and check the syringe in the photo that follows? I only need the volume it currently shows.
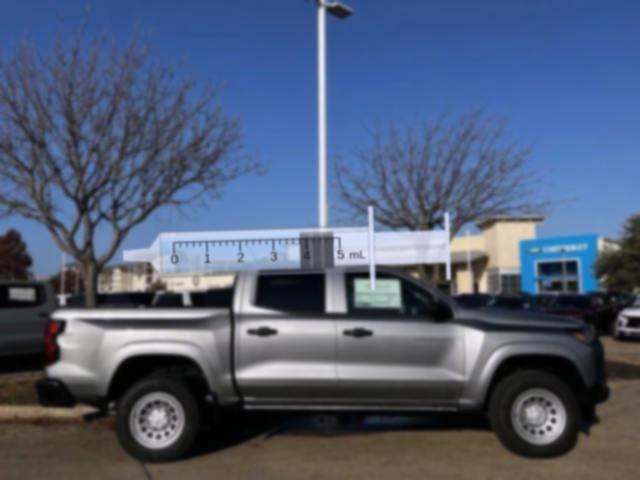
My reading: 3.8 mL
